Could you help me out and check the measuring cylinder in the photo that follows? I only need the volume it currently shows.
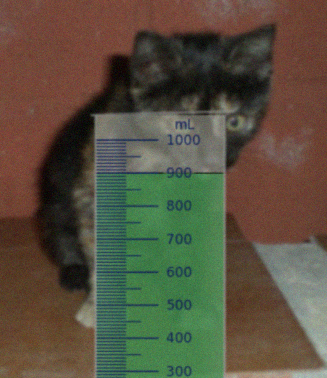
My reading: 900 mL
